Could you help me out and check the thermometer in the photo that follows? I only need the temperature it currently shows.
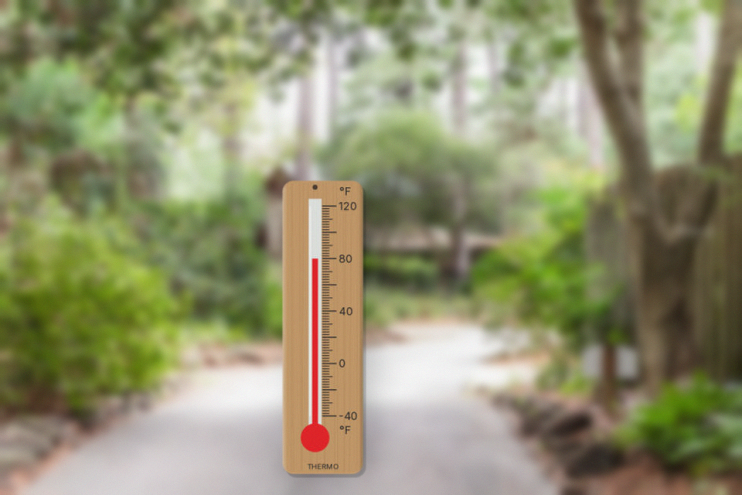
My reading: 80 °F
